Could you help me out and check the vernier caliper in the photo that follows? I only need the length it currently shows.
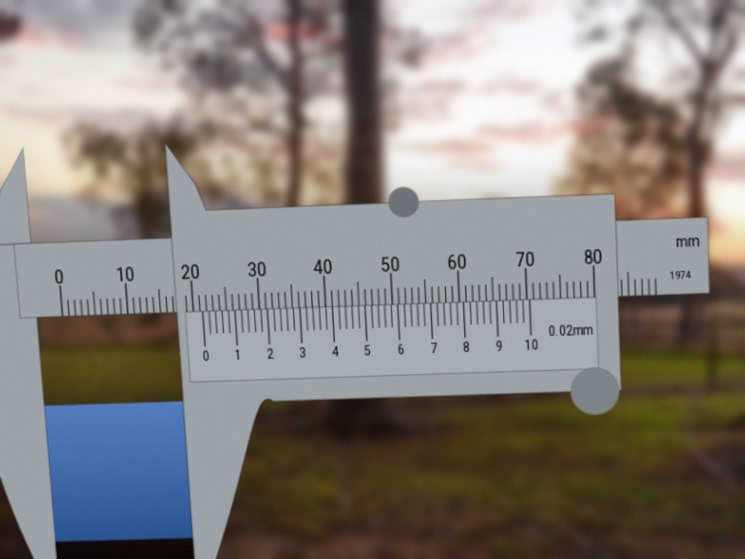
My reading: 21.4 mm
